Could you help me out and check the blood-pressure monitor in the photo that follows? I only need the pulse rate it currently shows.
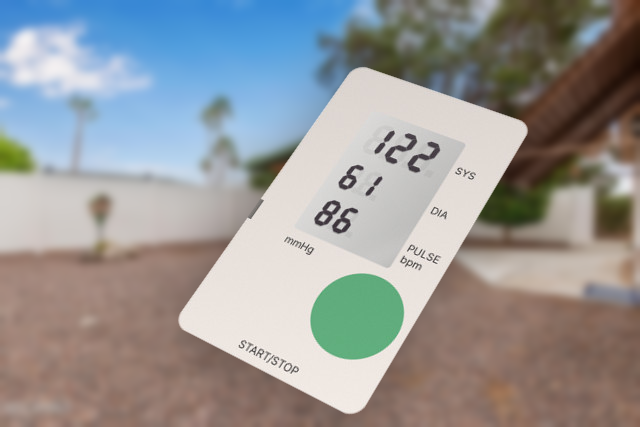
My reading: 86 bpm
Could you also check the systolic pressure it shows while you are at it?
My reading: 122 mmHg
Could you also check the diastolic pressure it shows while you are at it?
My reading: 61 mmHg
